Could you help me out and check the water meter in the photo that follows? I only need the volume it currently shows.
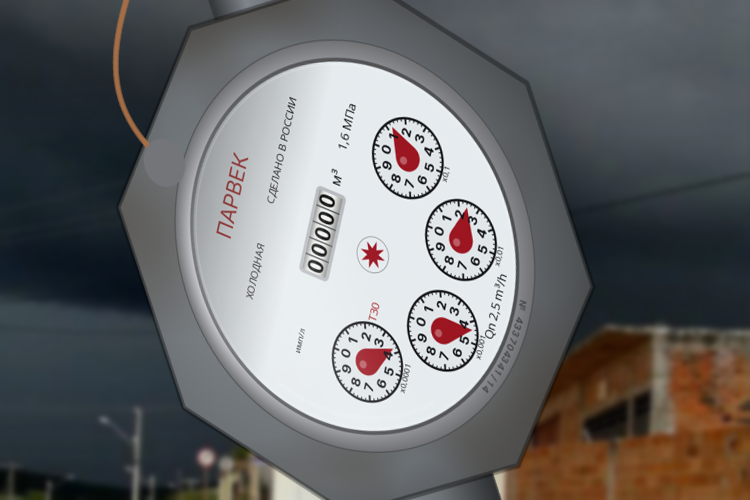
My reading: 0.1243 m³
